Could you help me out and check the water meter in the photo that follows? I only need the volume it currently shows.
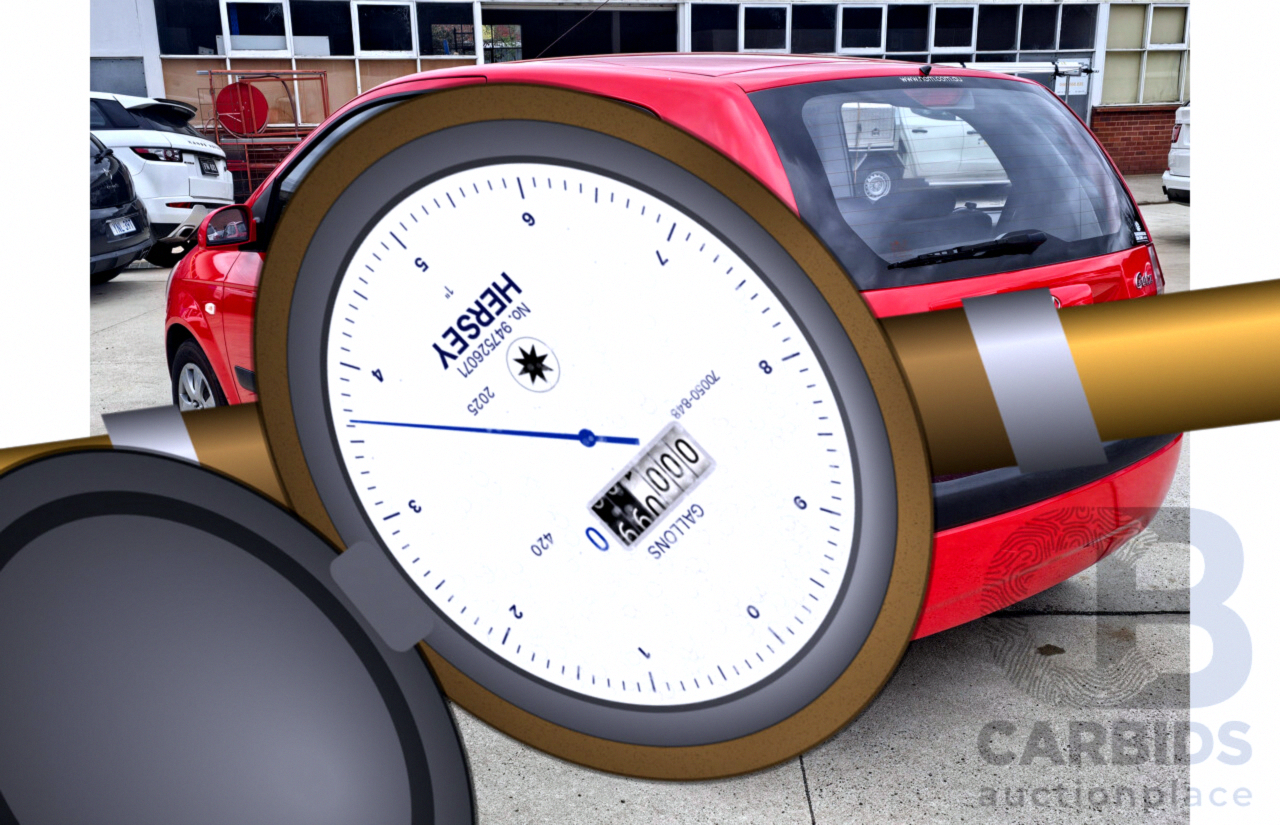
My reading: 993.6 gal
